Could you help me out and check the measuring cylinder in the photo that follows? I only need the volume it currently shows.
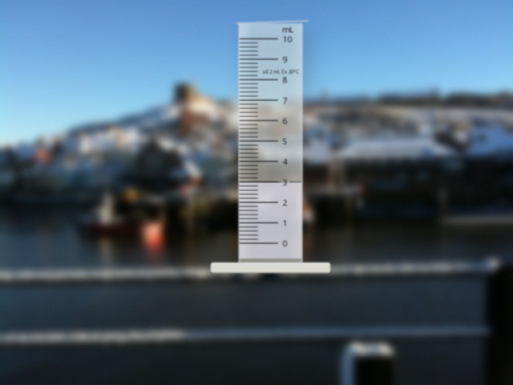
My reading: 3 mL
